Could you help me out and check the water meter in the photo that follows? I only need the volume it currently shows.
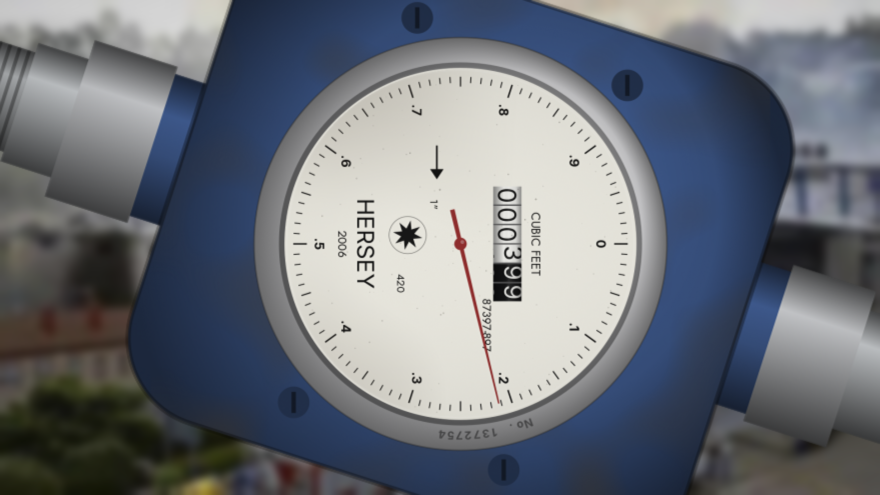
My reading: 399.21 ft³
